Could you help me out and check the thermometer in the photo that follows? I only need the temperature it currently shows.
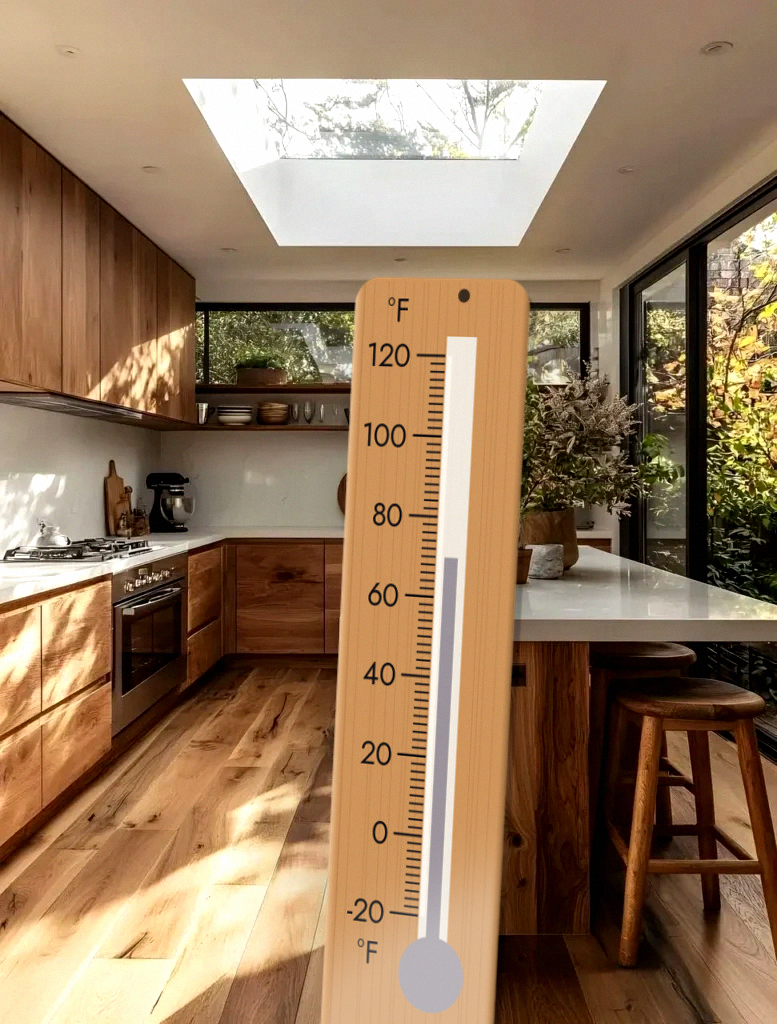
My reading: 70 °F
